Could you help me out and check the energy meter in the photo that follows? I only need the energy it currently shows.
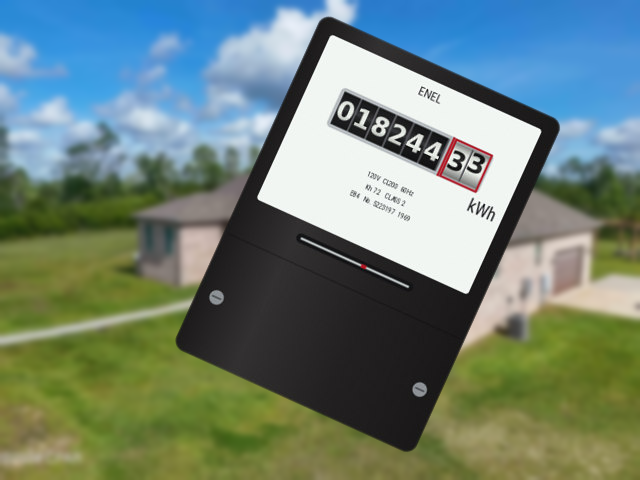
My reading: 18244.33 kWh
